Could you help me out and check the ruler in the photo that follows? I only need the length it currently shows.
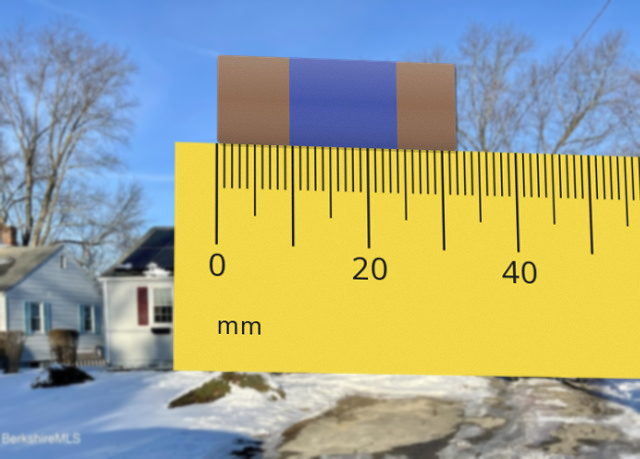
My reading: 32 mm
